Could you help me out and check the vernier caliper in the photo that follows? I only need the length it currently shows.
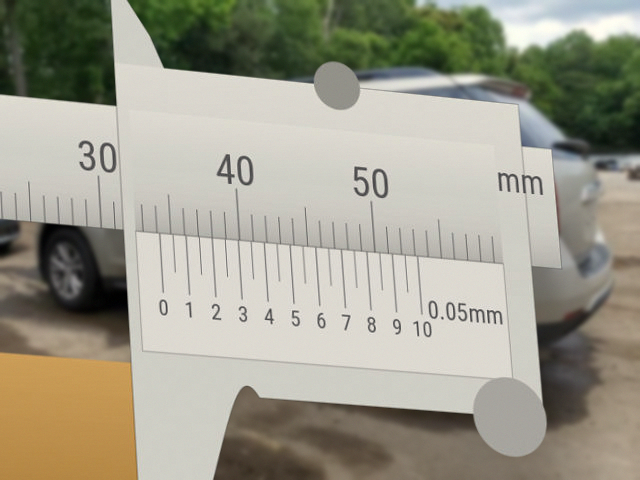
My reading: 34.2 mm
